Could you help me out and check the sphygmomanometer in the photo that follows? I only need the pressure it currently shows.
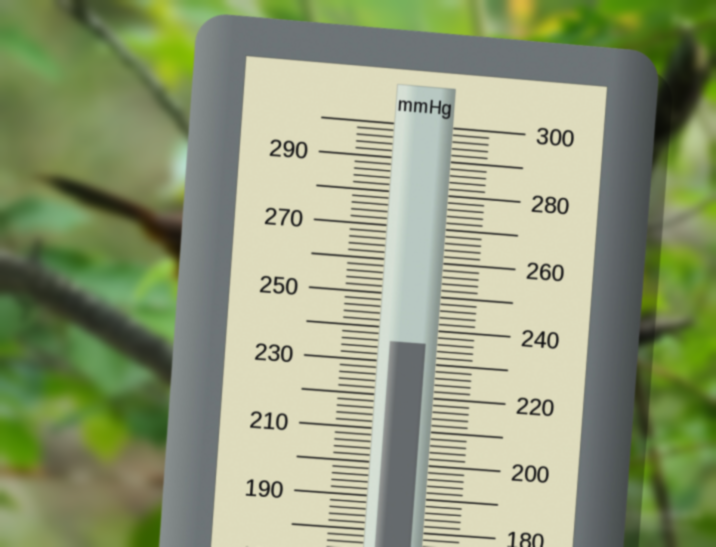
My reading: 236 mmHg
